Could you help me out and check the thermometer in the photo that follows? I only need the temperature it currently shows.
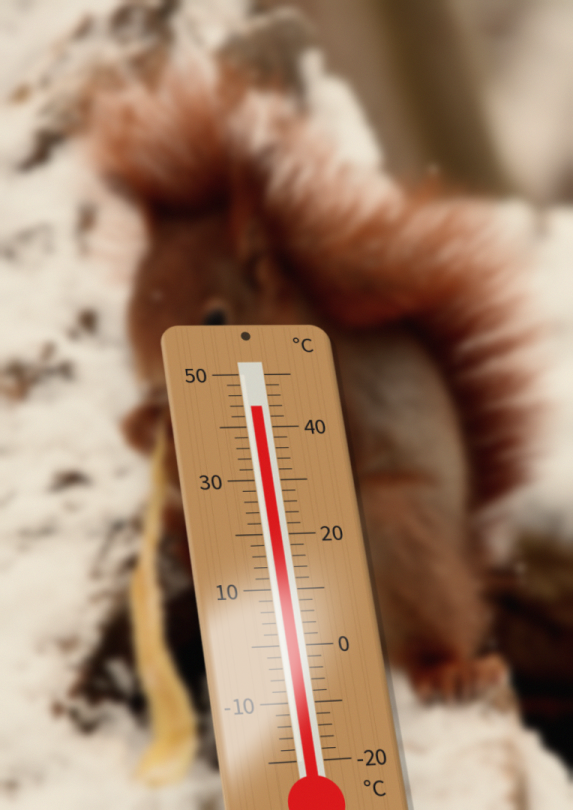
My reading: 44 °C
